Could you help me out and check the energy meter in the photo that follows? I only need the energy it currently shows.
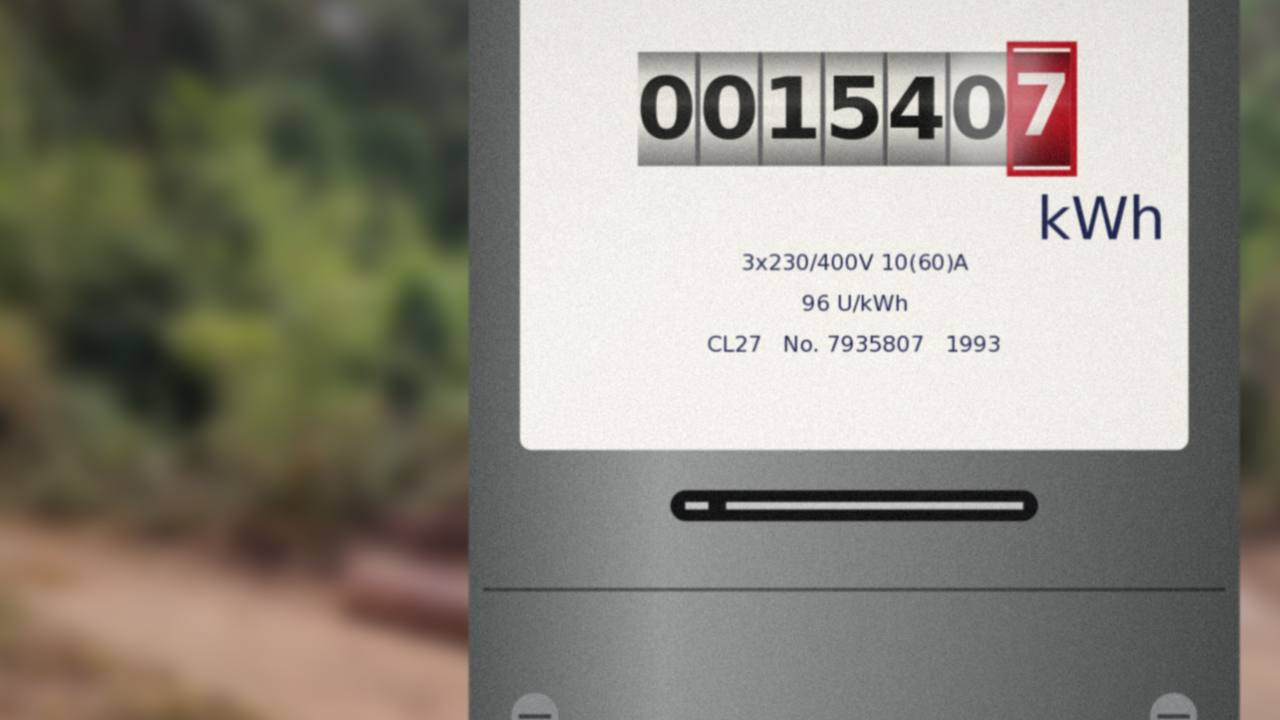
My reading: 1540.7 kWh
